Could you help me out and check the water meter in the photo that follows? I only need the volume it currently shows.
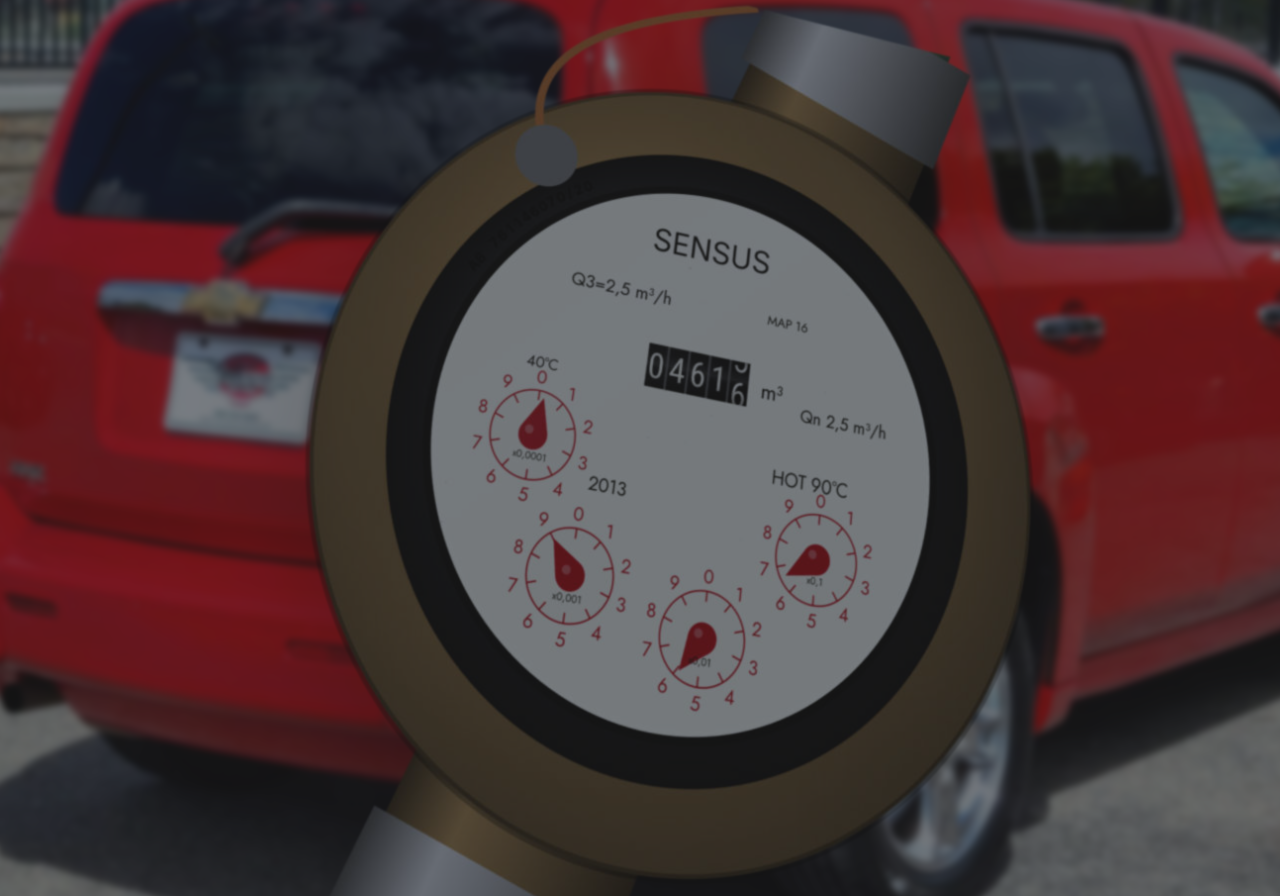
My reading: 4615.6590 m³
